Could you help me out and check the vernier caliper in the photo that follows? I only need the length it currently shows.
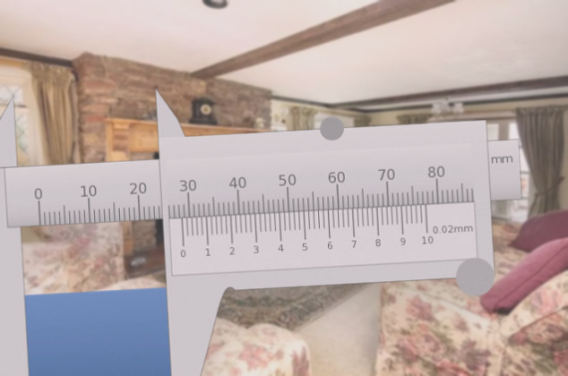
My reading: 28.5 mm
